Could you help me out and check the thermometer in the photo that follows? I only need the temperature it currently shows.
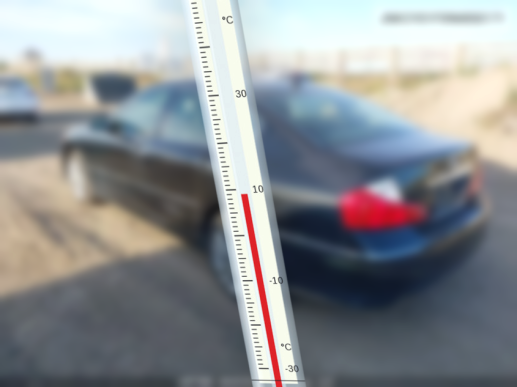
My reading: 9 °C
